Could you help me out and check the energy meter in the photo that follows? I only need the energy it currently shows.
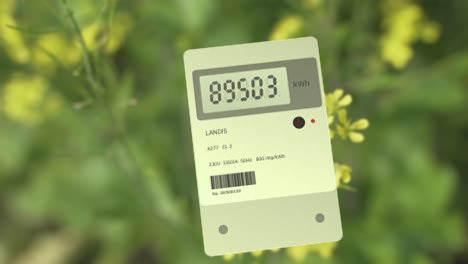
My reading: 89503 kWh
